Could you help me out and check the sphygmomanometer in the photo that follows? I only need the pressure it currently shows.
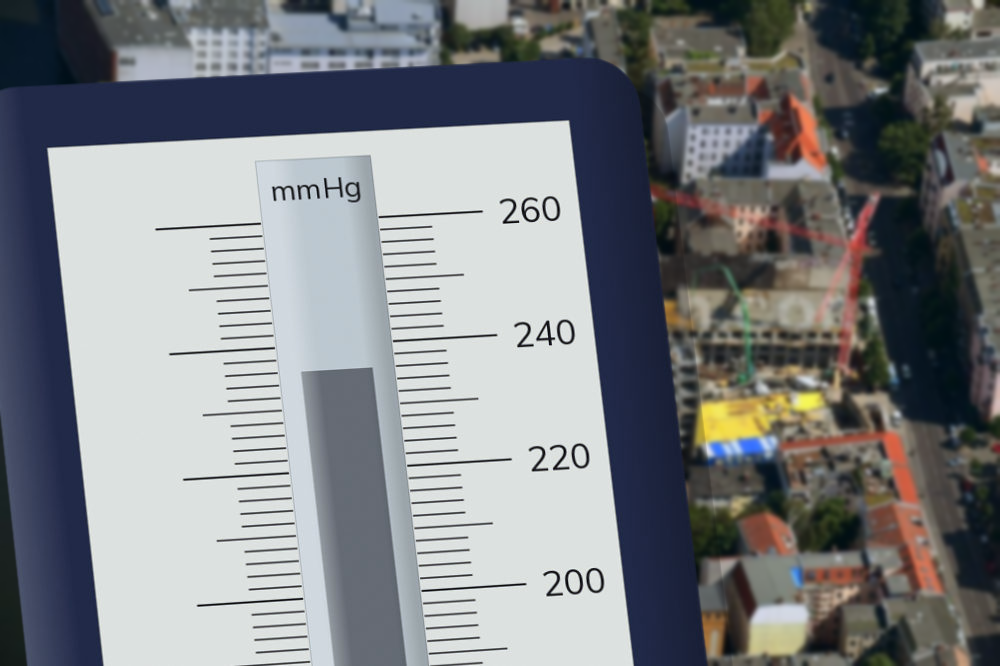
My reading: 236 mmHg
